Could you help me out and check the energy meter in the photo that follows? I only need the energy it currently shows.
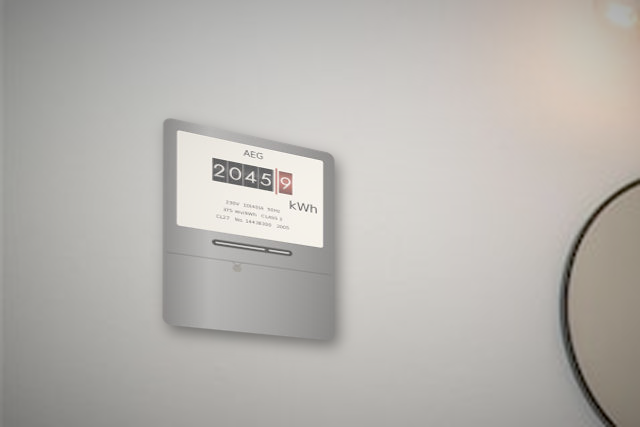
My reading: 2045.9 kWh
